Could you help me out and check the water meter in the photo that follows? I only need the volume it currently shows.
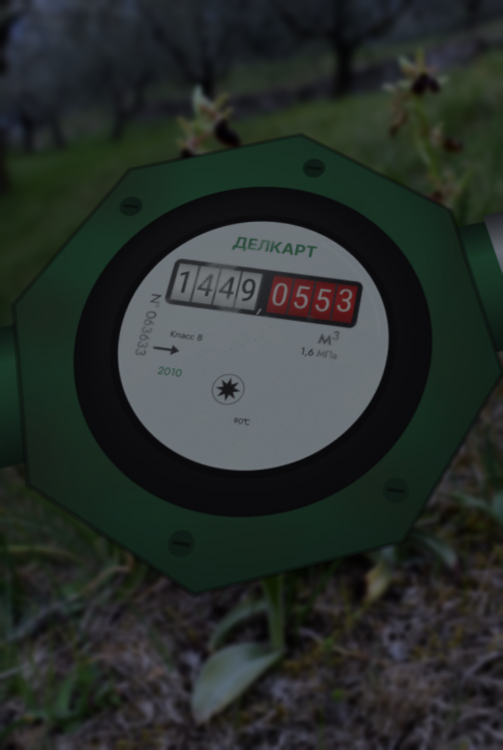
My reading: 1449.0553 m³
